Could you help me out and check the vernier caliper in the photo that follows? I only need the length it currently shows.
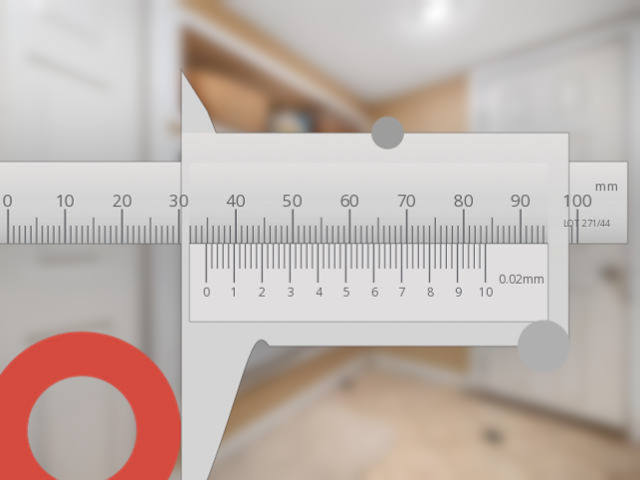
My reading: 34.8 mm
